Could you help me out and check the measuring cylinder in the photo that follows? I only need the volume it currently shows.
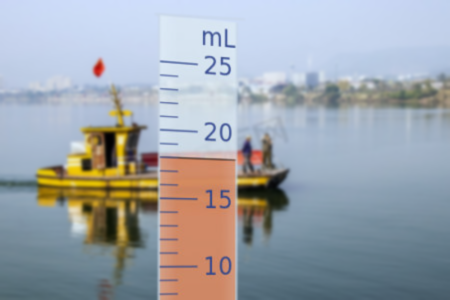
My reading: 18 mL
